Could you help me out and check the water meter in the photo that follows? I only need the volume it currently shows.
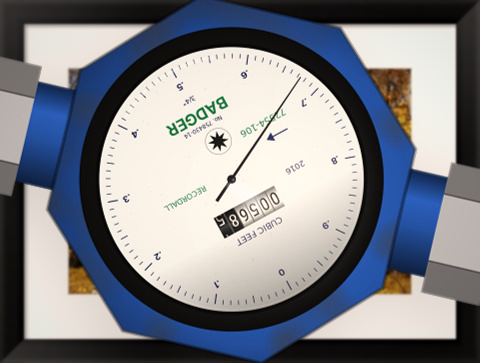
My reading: 5684.67 ft³
